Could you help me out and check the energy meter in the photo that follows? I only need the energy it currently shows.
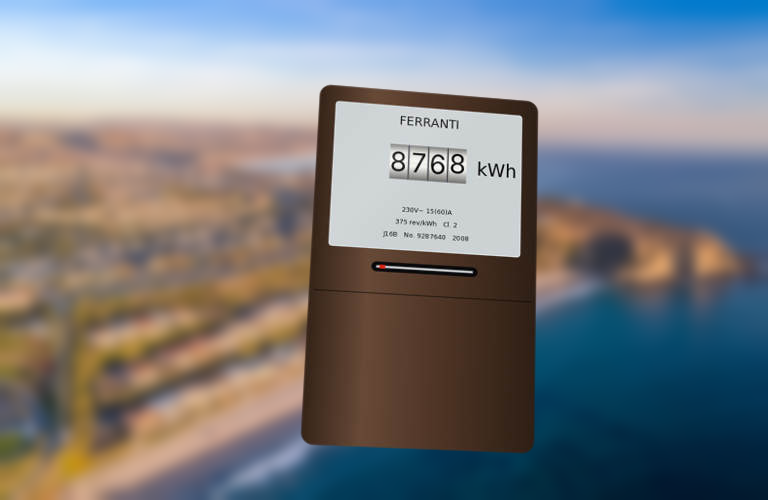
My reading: 8768 kWh
